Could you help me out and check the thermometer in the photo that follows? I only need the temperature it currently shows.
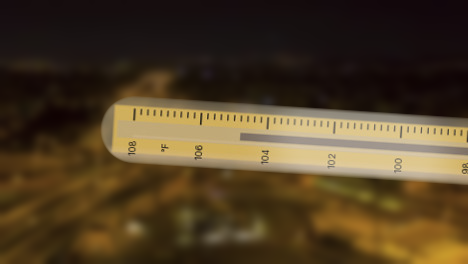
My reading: 104.8 °F
